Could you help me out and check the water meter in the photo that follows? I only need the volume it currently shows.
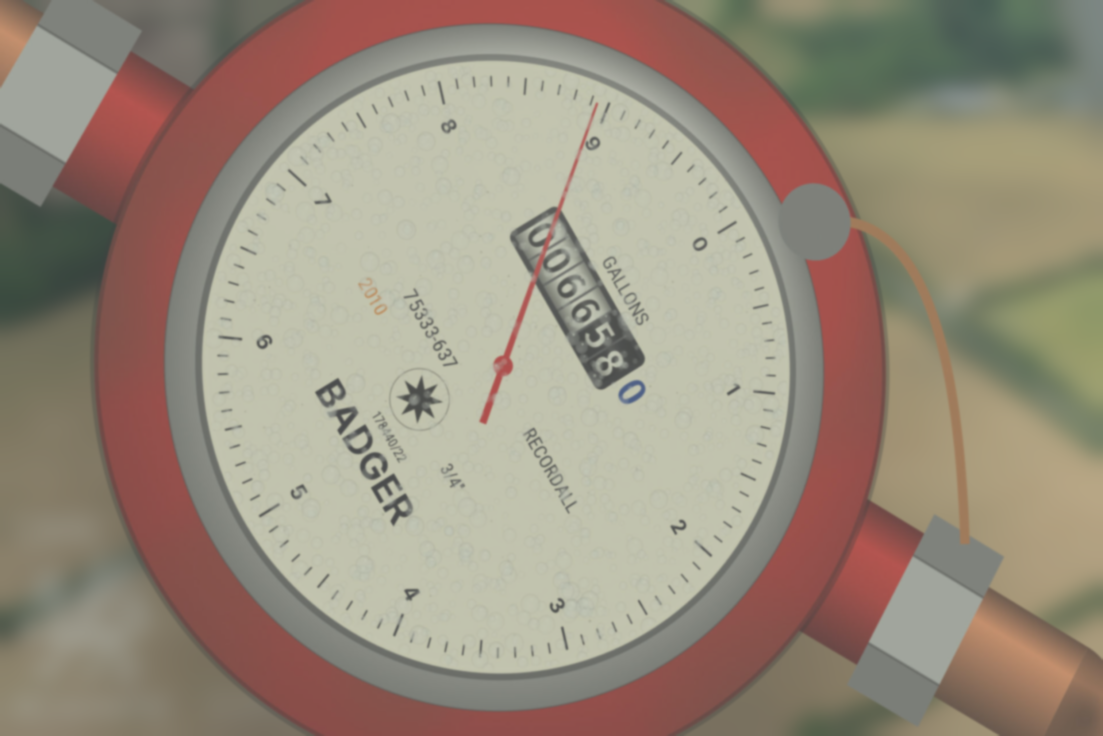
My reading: 66578.9 gal
